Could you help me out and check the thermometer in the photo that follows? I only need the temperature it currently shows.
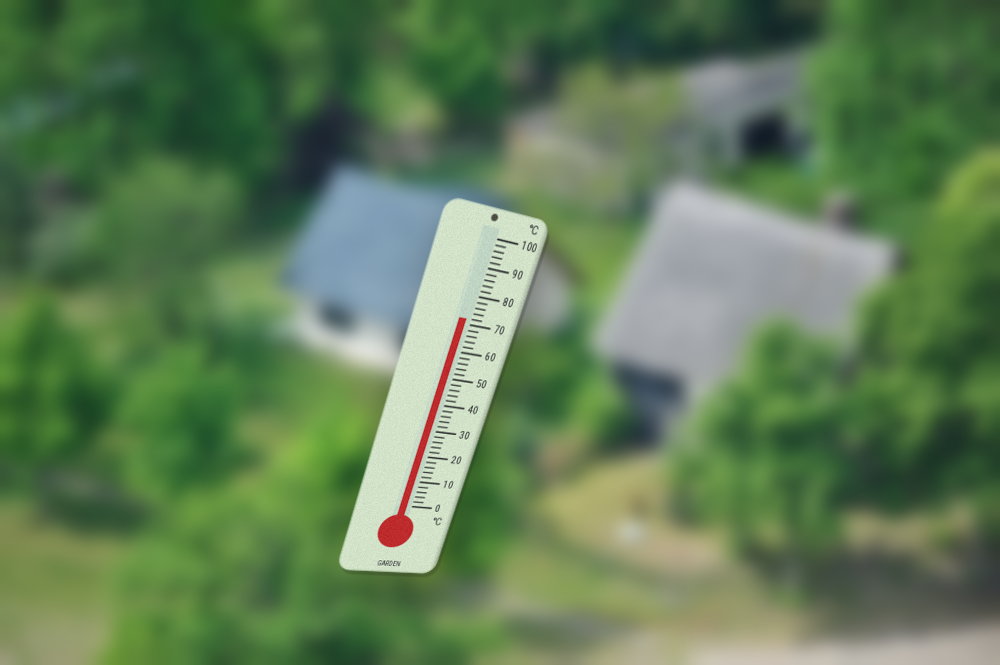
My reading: 72 °C
